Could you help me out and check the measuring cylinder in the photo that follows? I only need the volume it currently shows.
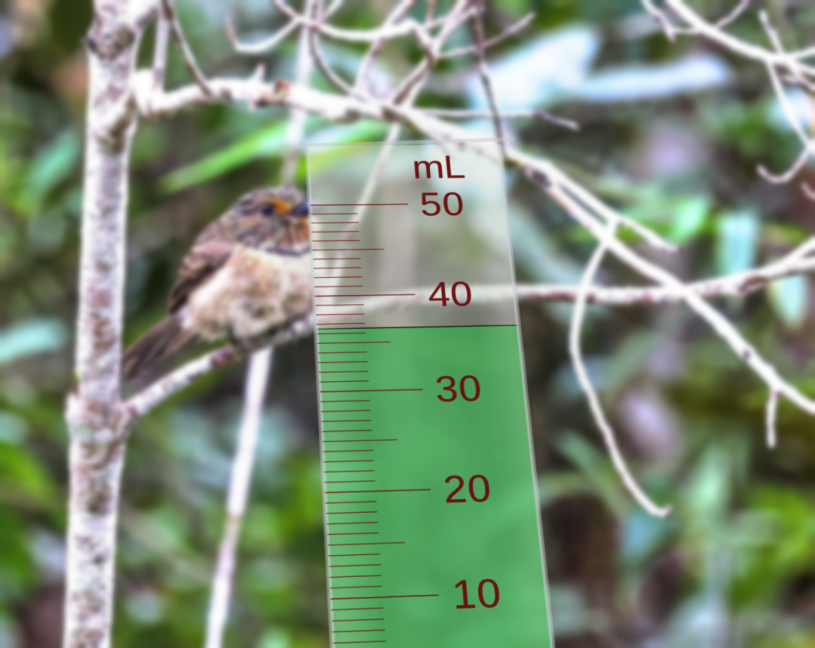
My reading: 36.5 mL
